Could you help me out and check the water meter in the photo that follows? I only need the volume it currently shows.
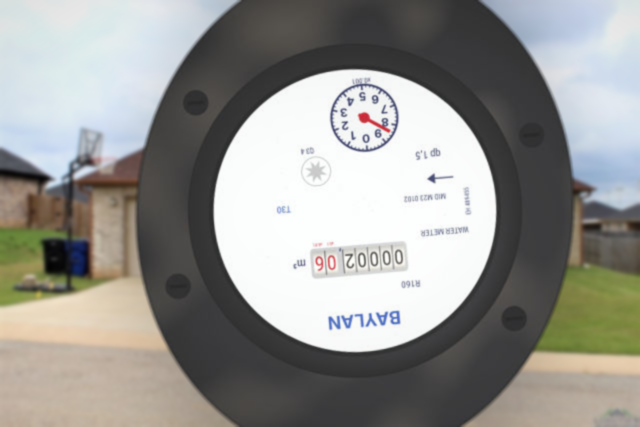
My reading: 2.068 m³
